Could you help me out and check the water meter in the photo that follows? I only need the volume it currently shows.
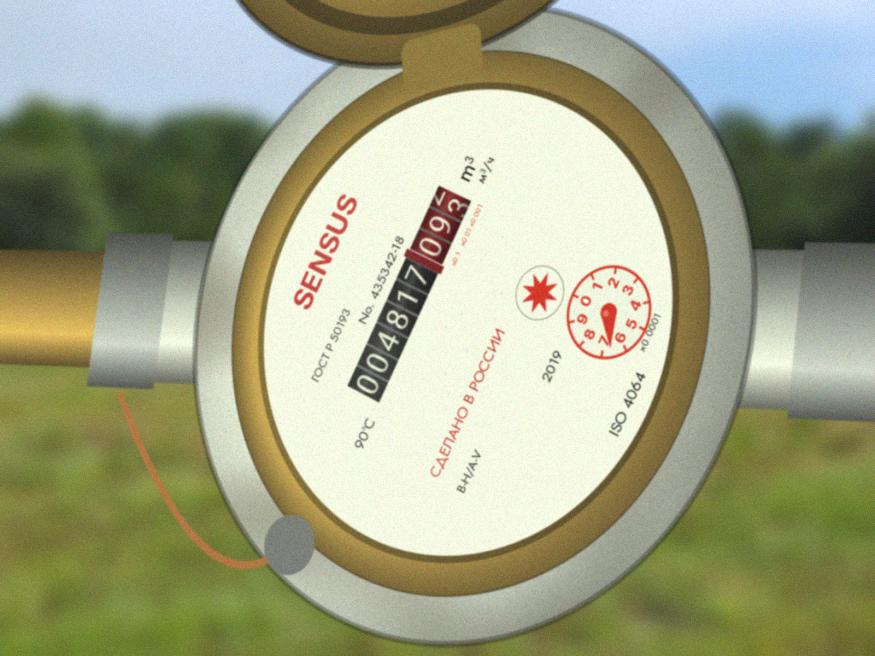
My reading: 4817.0926 m³
